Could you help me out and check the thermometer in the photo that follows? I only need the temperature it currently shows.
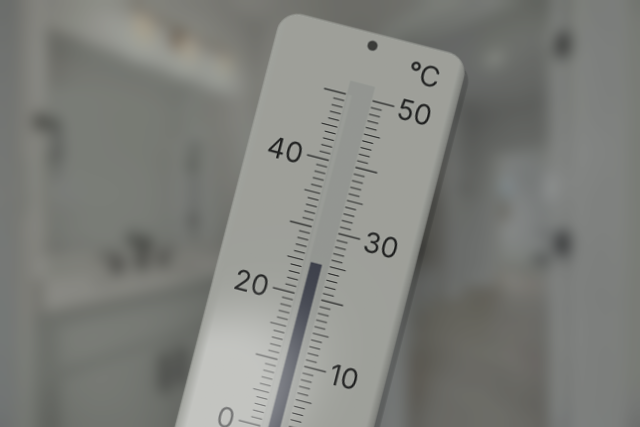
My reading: 25 °C
